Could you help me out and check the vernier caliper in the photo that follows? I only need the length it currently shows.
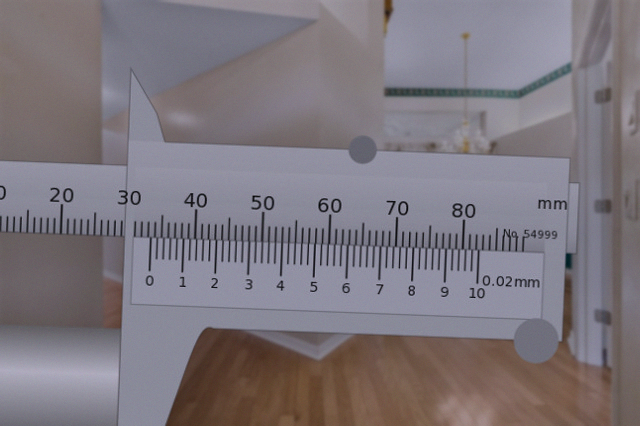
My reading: 33.4 mm
